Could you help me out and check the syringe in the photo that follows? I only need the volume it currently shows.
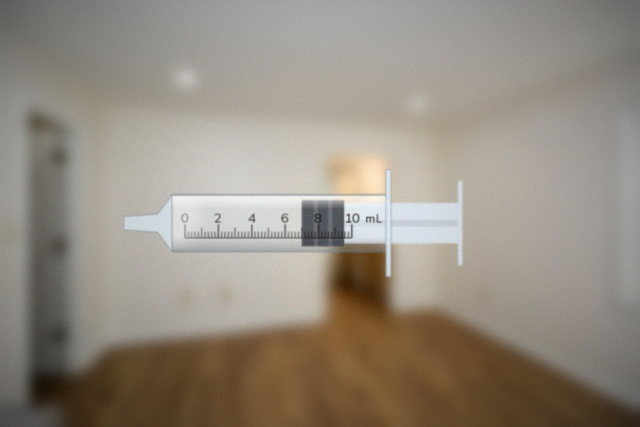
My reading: 7 mL
